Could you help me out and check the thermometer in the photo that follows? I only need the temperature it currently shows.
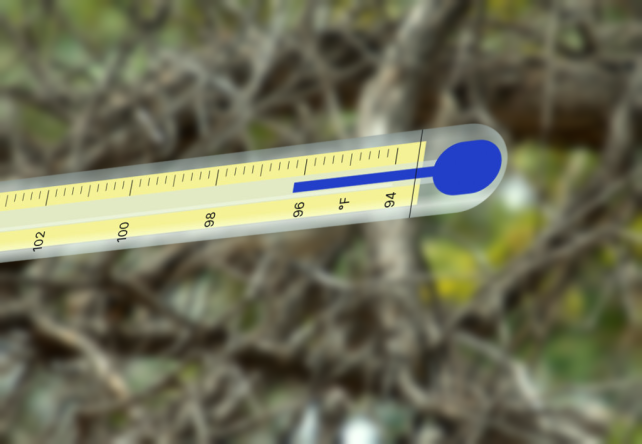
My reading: 96.2 °F
